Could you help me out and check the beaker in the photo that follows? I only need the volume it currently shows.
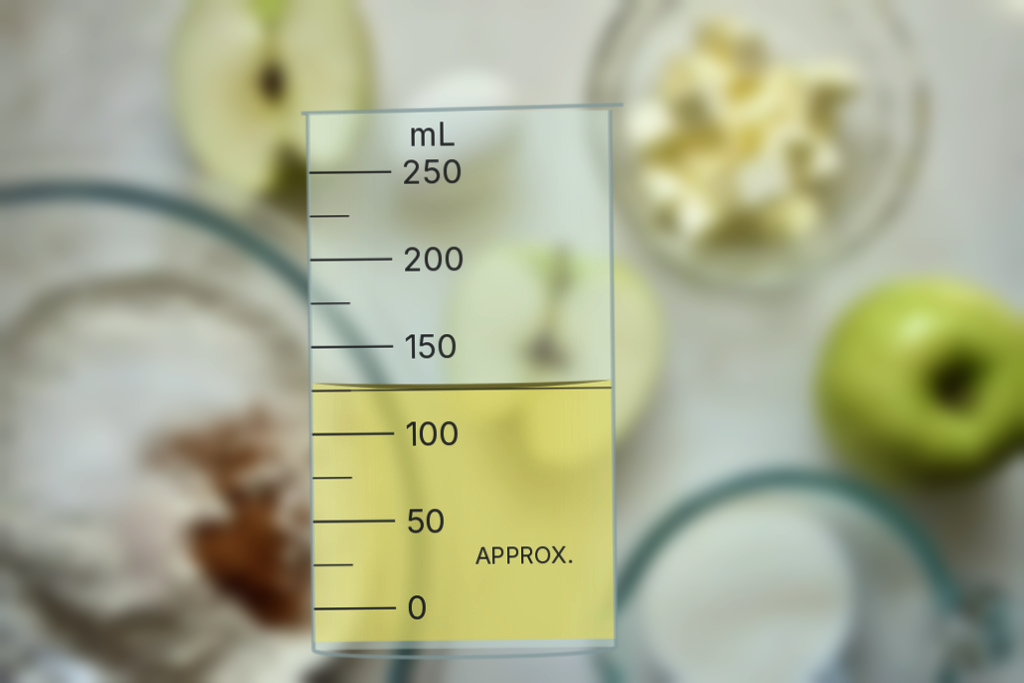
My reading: 125 mL
